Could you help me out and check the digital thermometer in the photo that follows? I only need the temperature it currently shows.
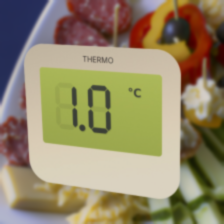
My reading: 1.0 °C
